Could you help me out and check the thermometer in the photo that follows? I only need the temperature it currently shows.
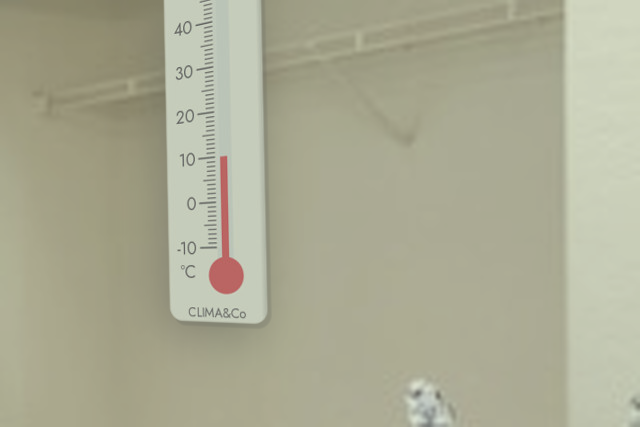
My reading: 10 °C
